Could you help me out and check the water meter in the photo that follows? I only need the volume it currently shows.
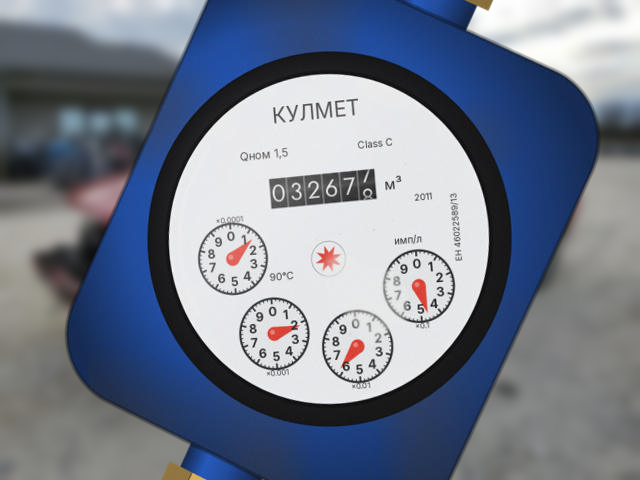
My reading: 32677.4621 m³
